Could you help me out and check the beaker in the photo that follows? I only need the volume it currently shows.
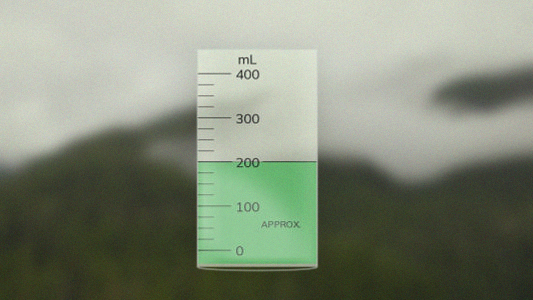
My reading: 200 mL
